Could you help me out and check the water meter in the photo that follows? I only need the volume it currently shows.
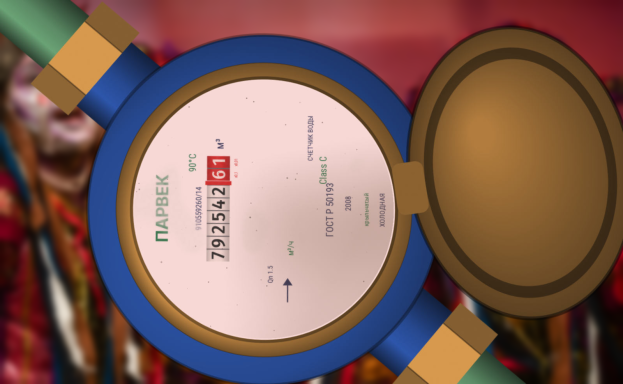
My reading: 792542.61 m³
